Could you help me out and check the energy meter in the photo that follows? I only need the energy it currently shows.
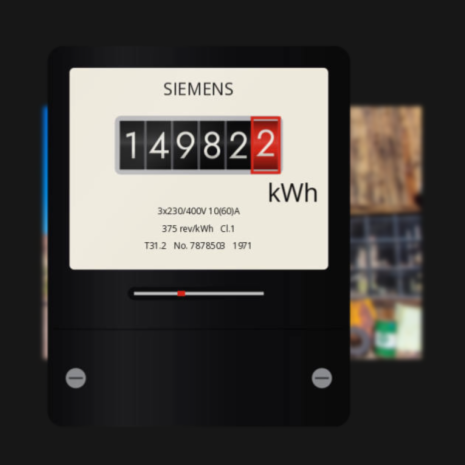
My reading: 14982.2 kWh
